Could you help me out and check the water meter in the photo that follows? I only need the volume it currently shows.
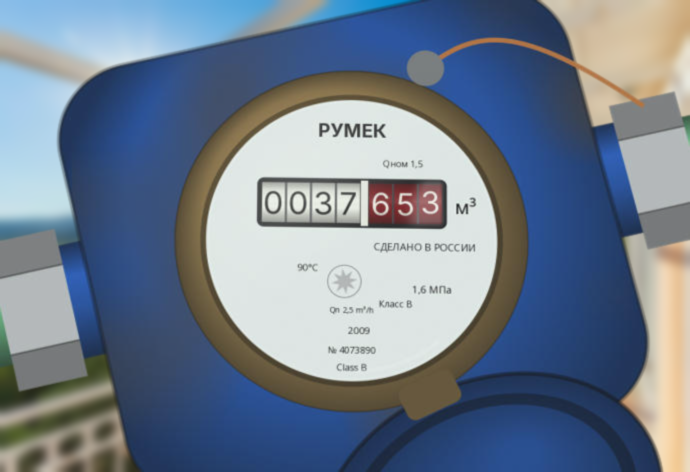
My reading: 37.653 m³
